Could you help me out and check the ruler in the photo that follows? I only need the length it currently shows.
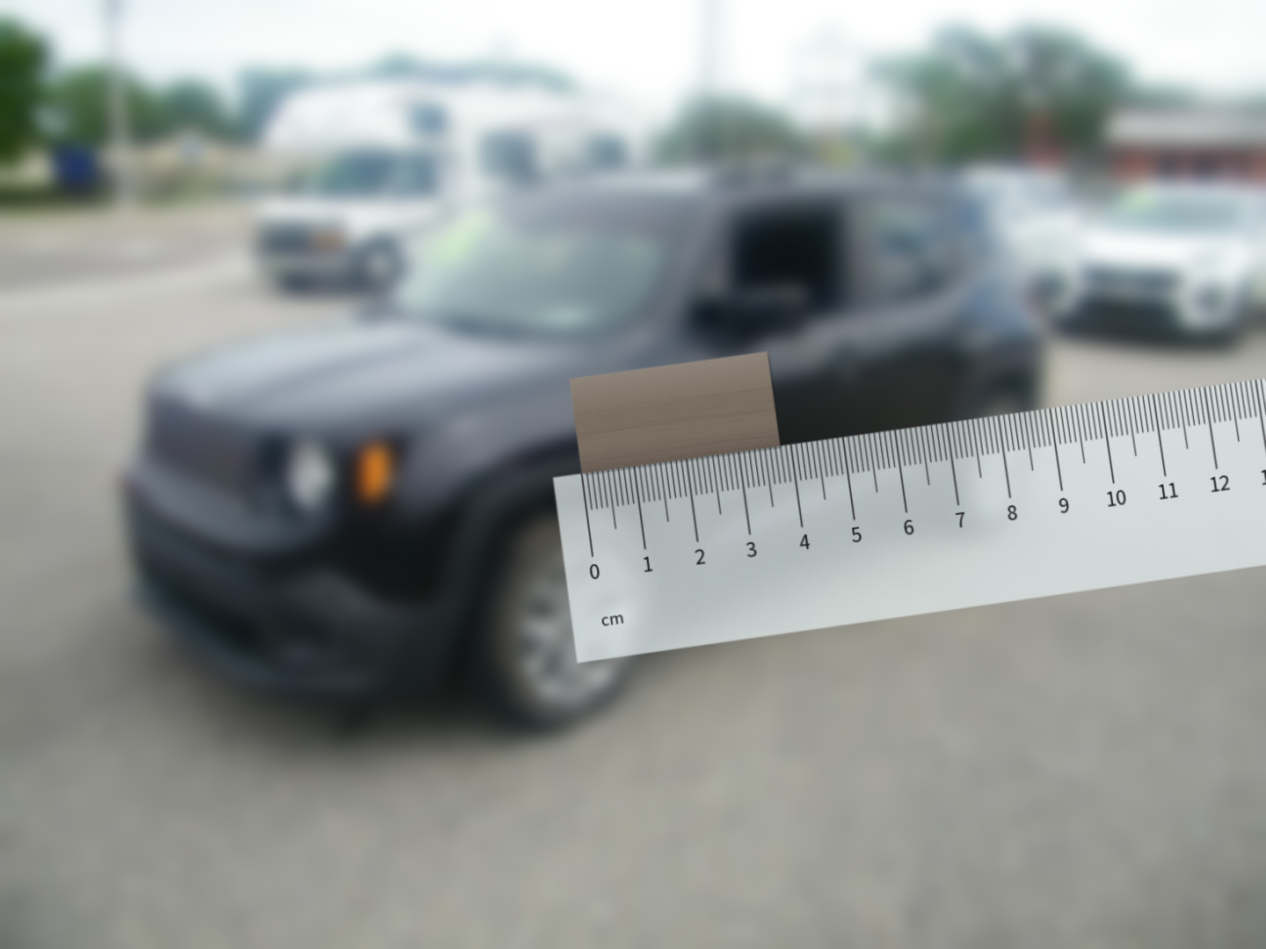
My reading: 3.8 cm
